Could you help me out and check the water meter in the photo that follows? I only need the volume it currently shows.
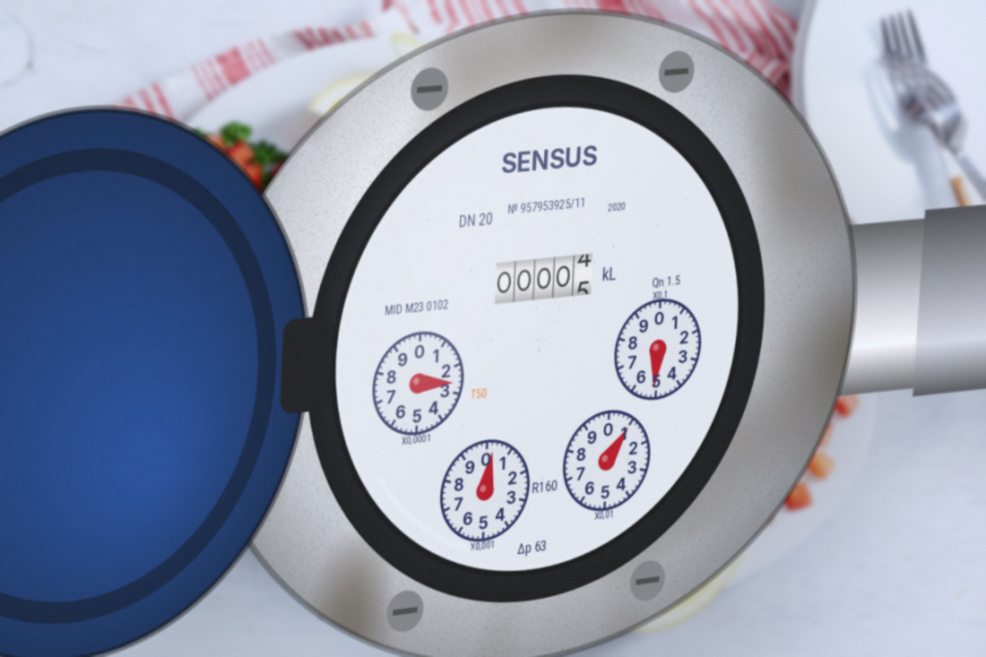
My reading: 4.5102 kL
